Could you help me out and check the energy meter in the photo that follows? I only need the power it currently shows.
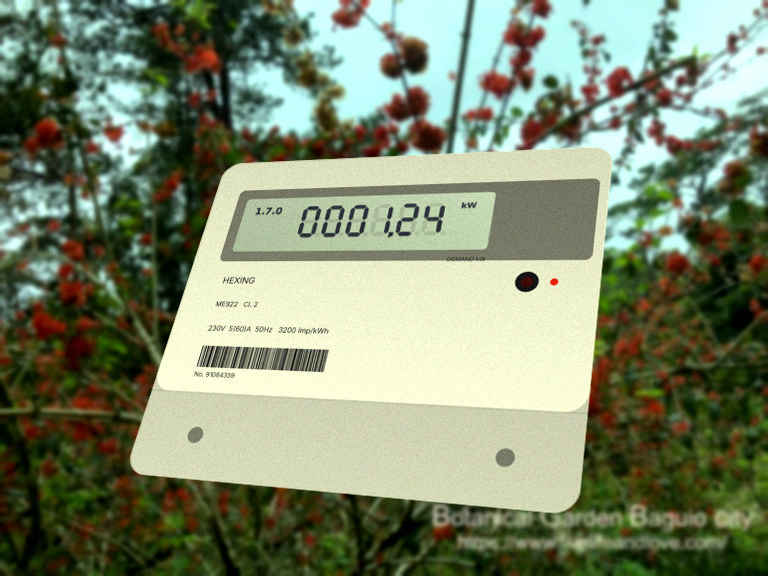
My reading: 1.24 kW
